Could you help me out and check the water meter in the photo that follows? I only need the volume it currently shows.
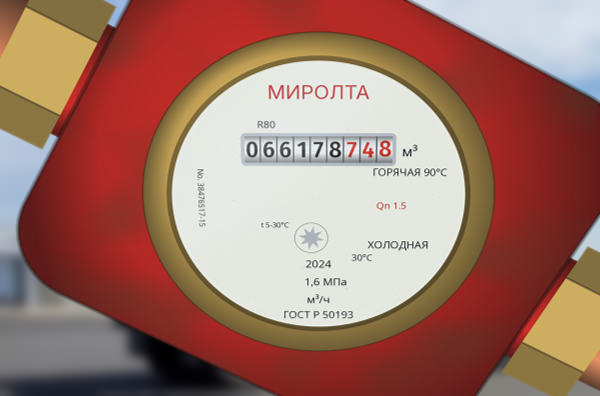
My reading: 66178.748 m³
